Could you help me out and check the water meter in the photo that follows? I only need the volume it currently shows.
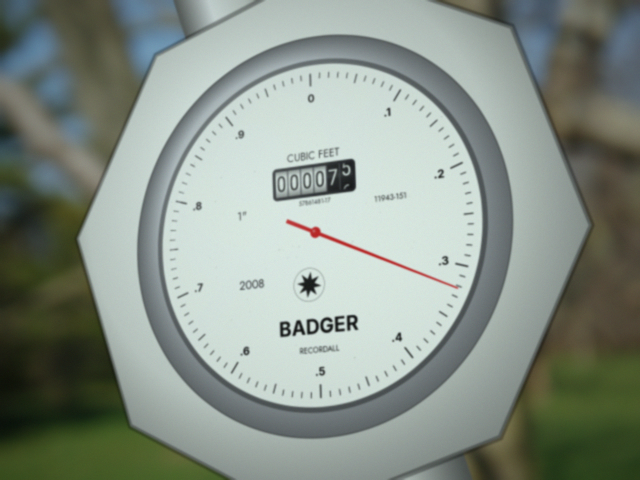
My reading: 75.32 ft³
